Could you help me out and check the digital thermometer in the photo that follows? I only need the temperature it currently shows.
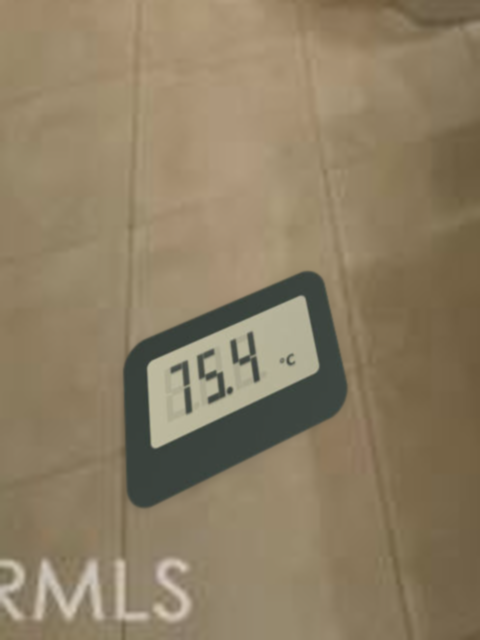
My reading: 75.4 °C
